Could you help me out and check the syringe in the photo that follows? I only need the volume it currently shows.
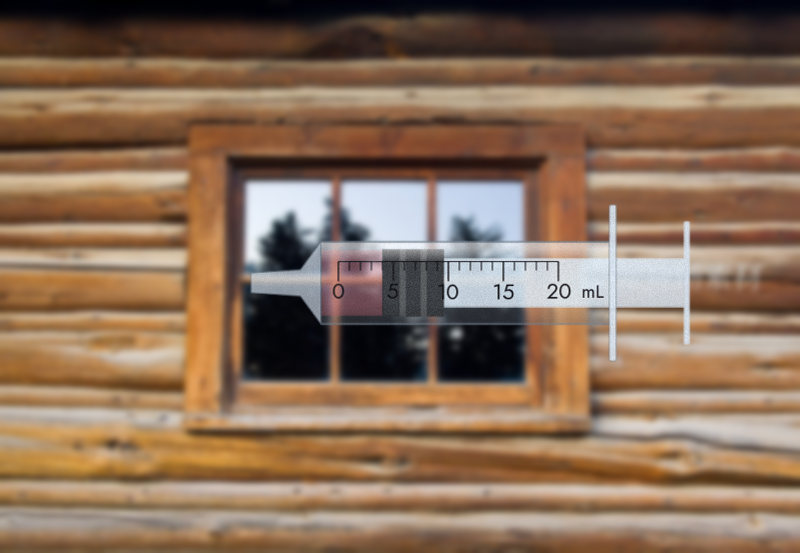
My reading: 4 mL
